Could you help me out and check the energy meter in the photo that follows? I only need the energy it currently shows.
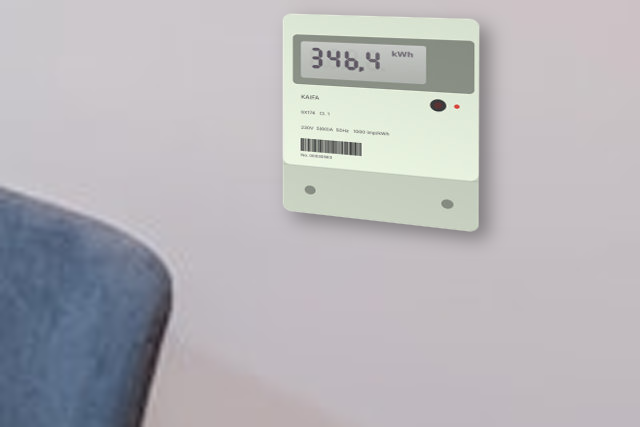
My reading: 346.4 kWh
